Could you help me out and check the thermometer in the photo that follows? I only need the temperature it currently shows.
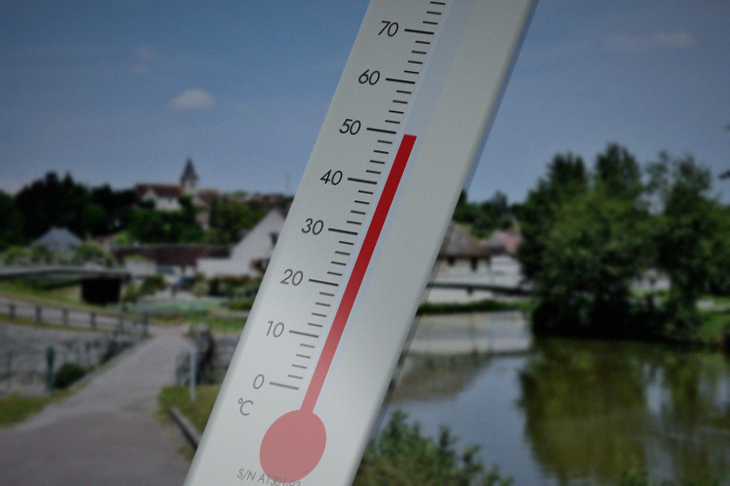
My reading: 50 °C
